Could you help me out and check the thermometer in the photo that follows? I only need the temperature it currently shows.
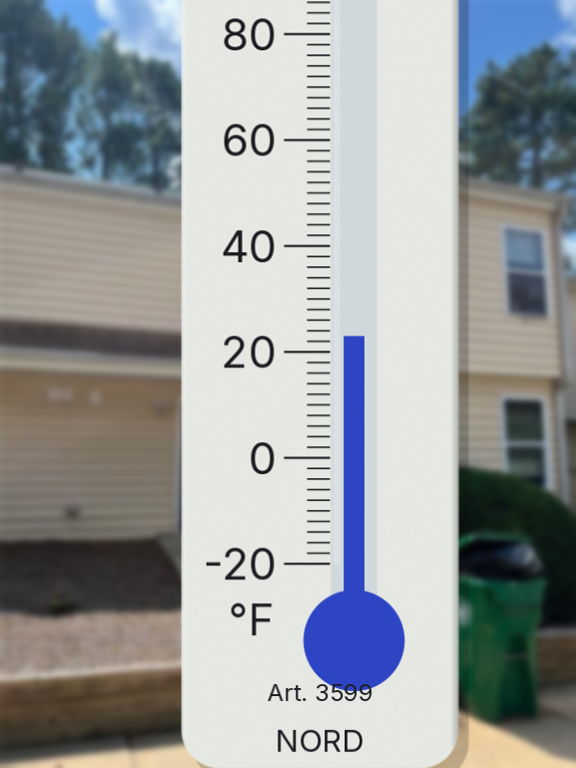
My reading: 23 °F
